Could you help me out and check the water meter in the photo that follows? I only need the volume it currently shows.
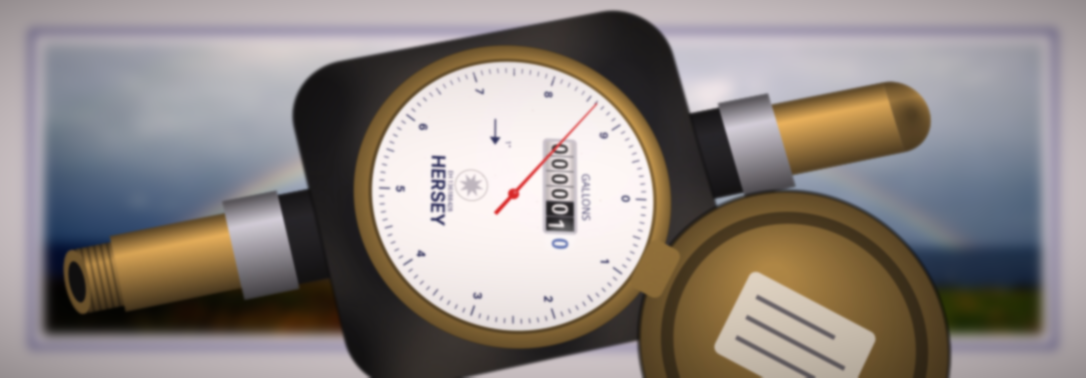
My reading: 8.6 gal
